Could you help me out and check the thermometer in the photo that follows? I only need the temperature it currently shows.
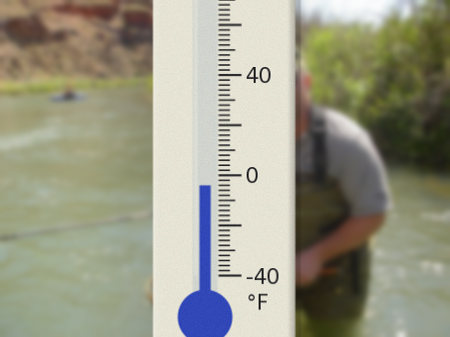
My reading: -4 °F
